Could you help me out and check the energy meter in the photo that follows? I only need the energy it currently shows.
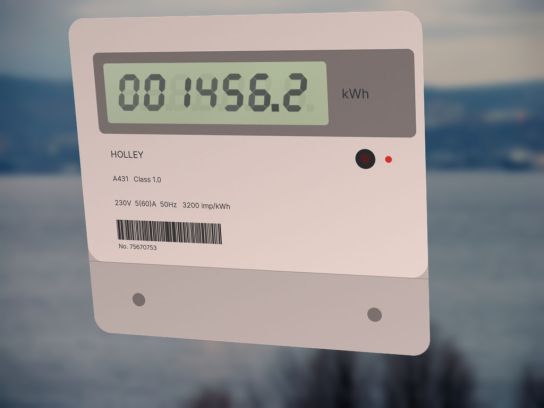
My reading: 1456.2 kWh
